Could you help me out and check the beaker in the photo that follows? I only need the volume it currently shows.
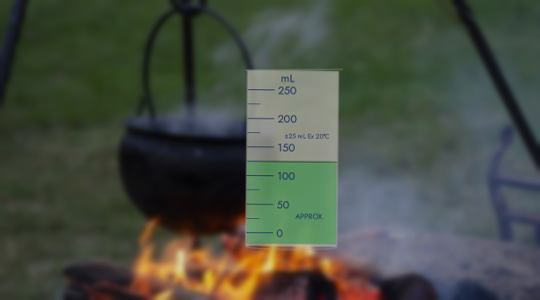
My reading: 125 mL
